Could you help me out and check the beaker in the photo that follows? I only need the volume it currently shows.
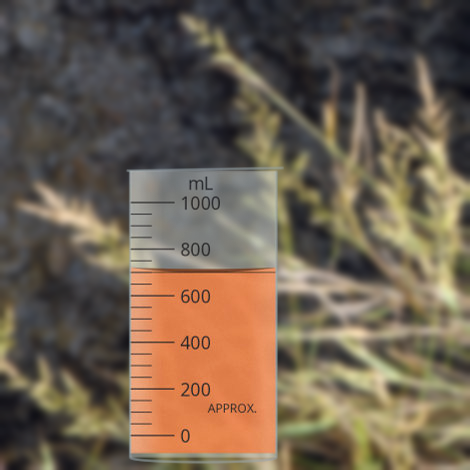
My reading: 700 mL
